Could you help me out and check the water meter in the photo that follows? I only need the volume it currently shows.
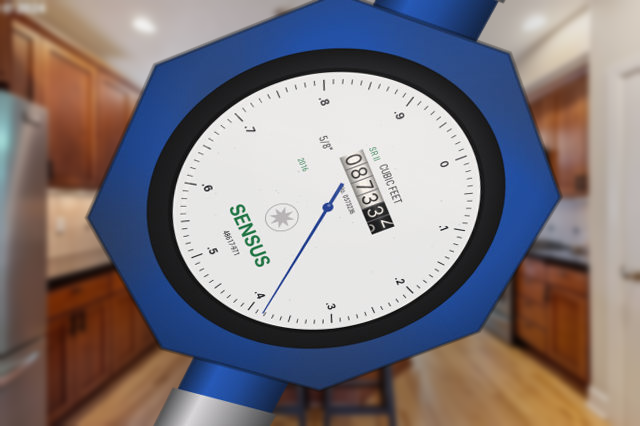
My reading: 87332.38 ft³
